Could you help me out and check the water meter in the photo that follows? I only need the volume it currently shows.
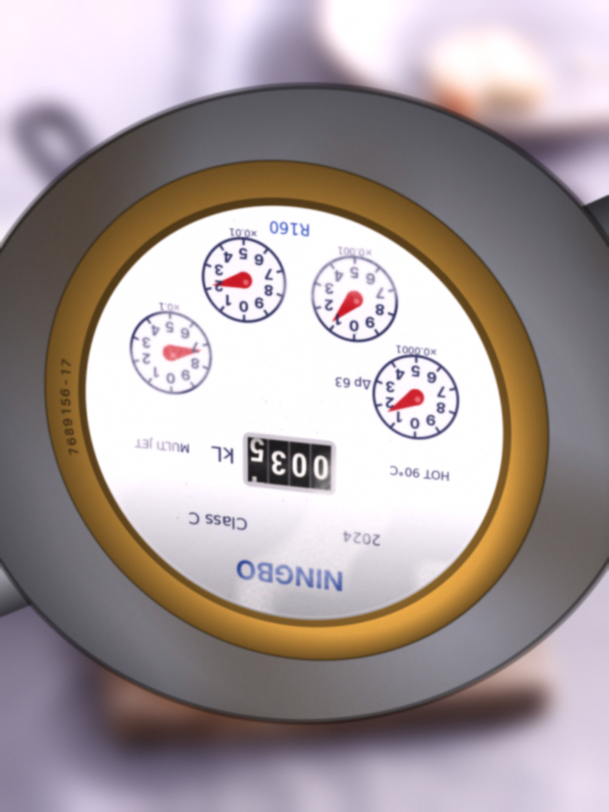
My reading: 34.7211 kL
